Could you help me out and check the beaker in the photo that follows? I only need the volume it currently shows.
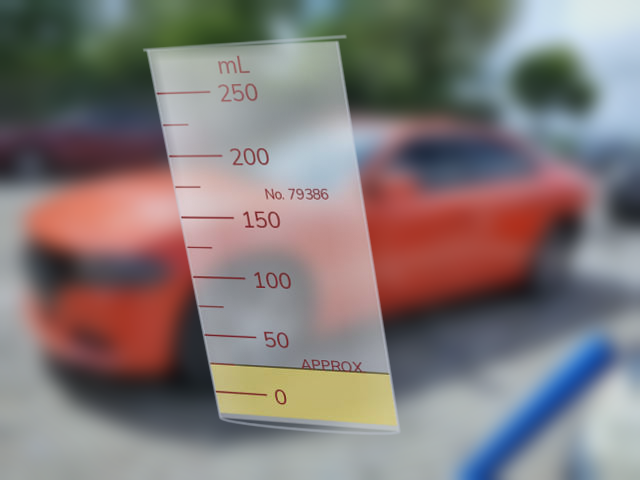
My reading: 25 mL
